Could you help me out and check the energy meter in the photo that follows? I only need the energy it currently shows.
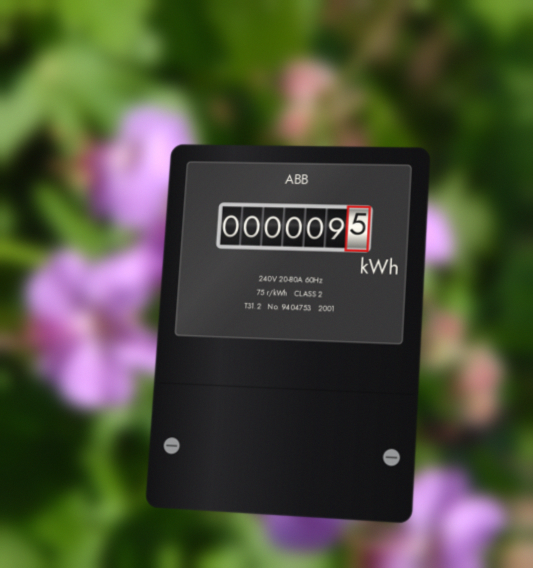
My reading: 9.5 kWh
